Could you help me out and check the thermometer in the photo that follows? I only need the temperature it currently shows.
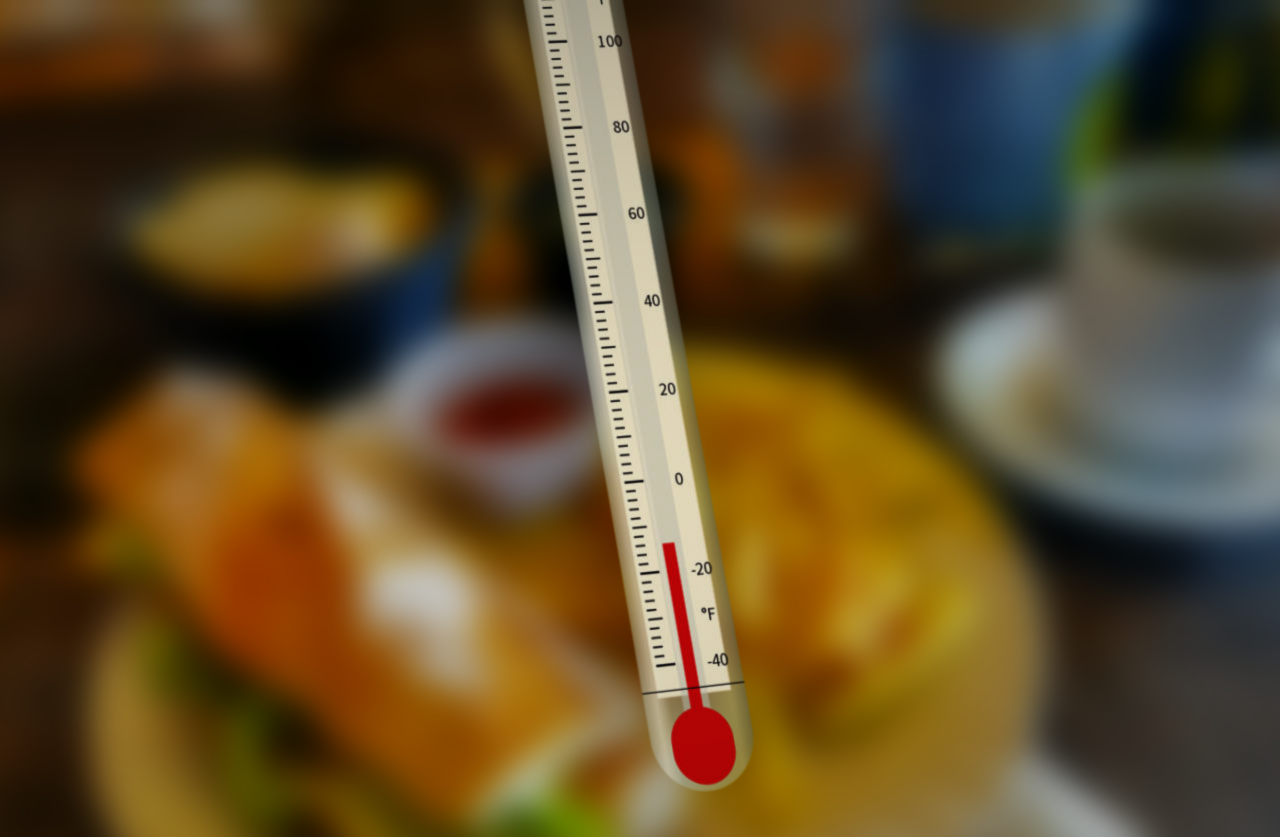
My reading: -14 °F
